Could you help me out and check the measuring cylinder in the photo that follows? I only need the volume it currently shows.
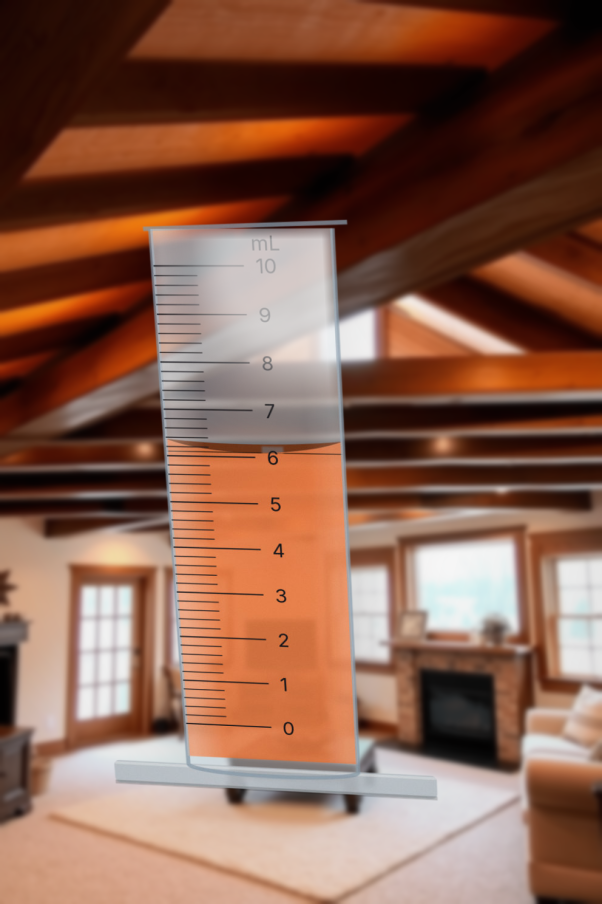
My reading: 6.1 mL
